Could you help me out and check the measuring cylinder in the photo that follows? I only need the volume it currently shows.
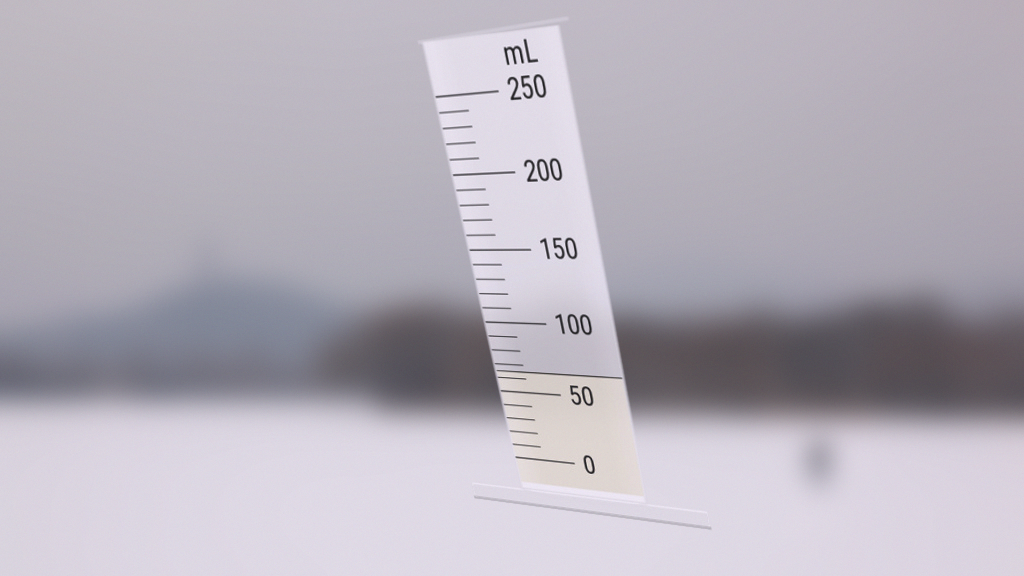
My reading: 65 mL
